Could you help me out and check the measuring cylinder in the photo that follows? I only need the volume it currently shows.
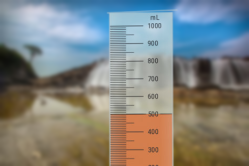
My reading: 500 mL
